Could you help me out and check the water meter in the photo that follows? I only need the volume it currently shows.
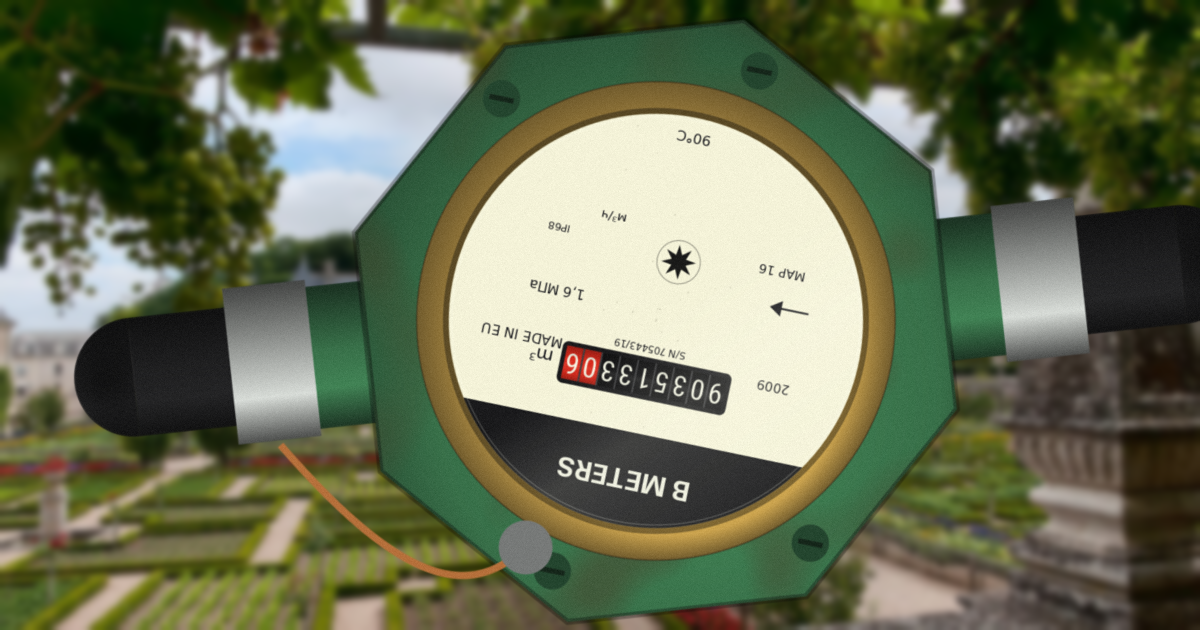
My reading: 9035133.06 m³
